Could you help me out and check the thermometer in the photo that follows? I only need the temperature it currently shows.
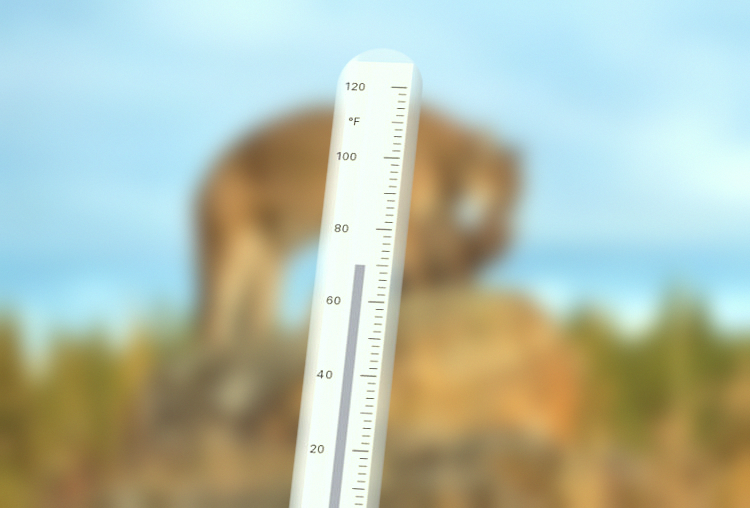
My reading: 70 °F
